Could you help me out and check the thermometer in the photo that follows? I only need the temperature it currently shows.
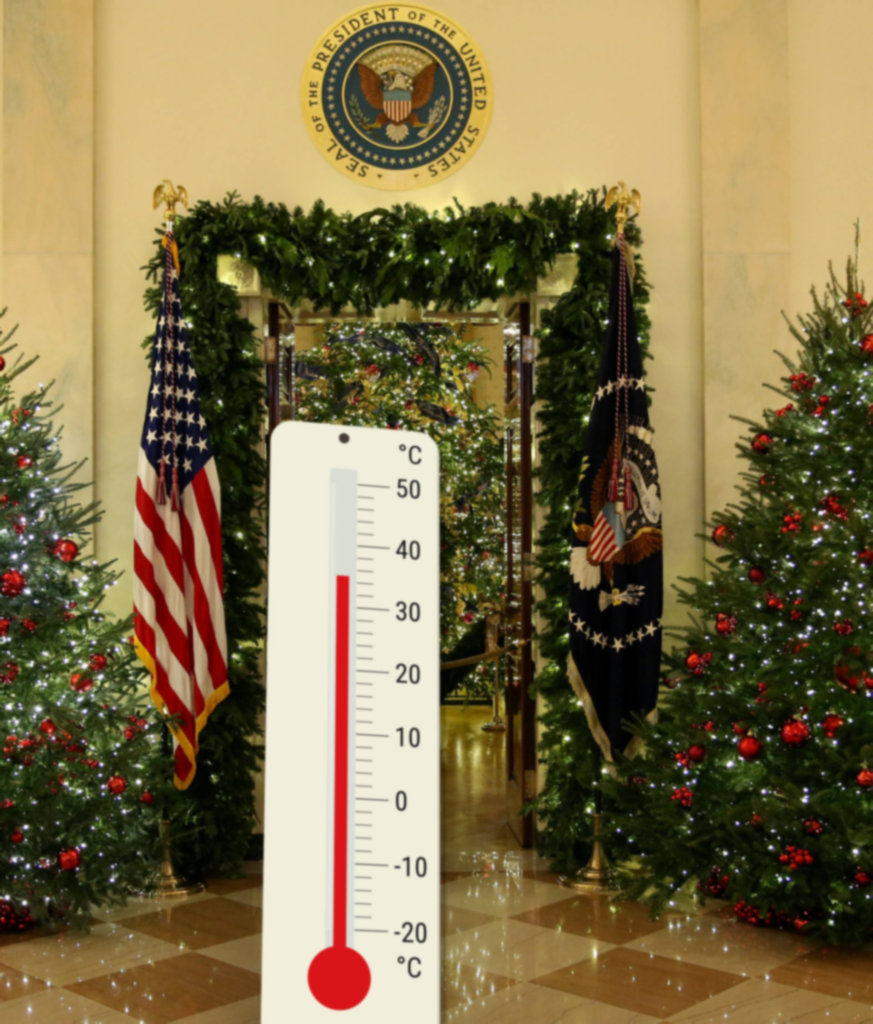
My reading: 35 °C
